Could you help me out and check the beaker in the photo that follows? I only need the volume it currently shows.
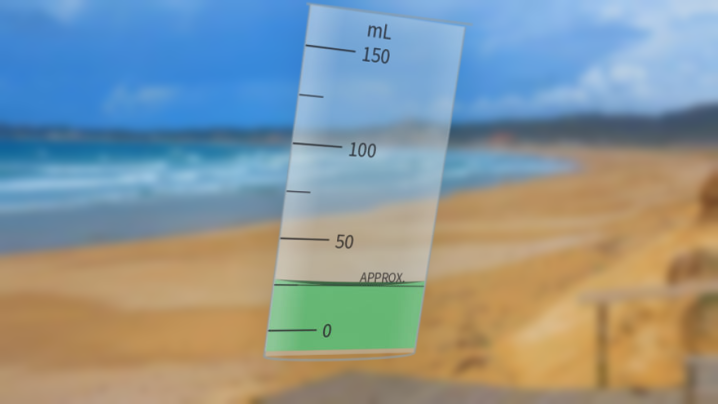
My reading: 25 mL
